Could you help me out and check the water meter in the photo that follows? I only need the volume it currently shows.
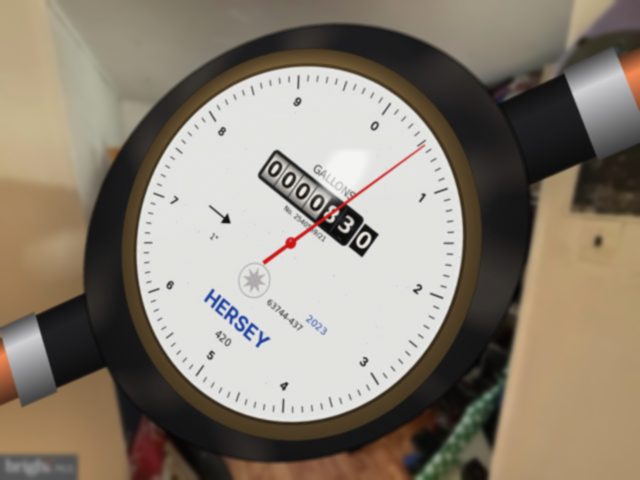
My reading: 830.5 gal
